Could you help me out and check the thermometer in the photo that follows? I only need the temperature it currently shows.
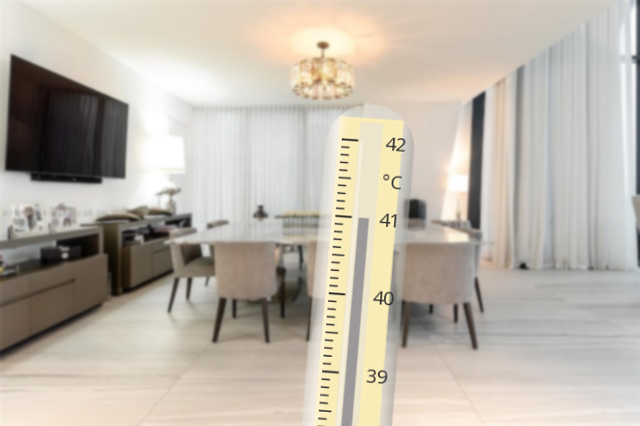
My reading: 41 °C
